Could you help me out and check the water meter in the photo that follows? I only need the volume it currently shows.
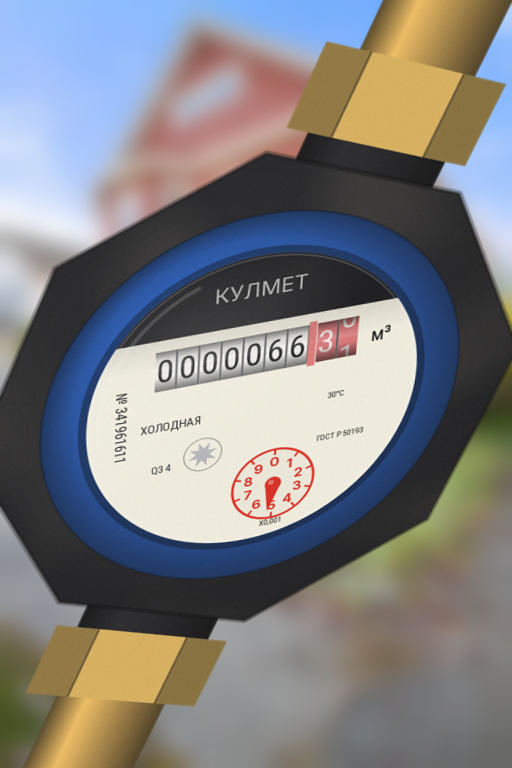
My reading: 66.305 m³
